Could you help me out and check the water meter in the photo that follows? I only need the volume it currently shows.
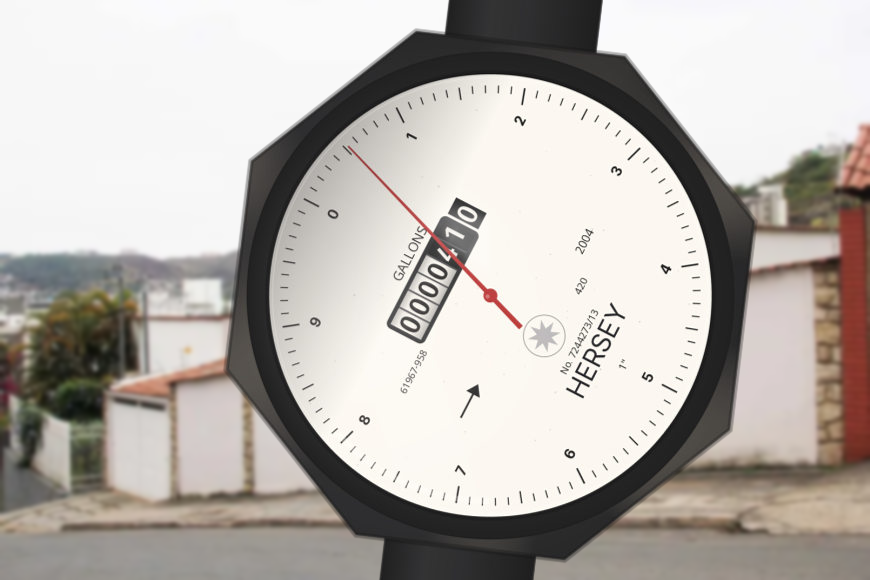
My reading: 410.5 gal
